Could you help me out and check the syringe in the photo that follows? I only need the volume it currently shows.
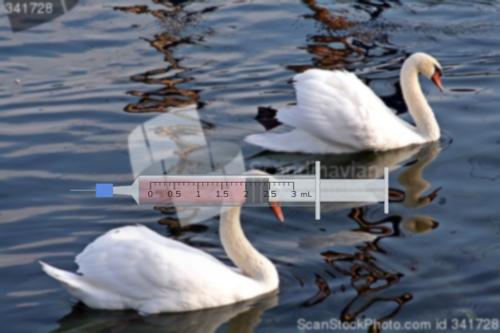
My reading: 2 mL
